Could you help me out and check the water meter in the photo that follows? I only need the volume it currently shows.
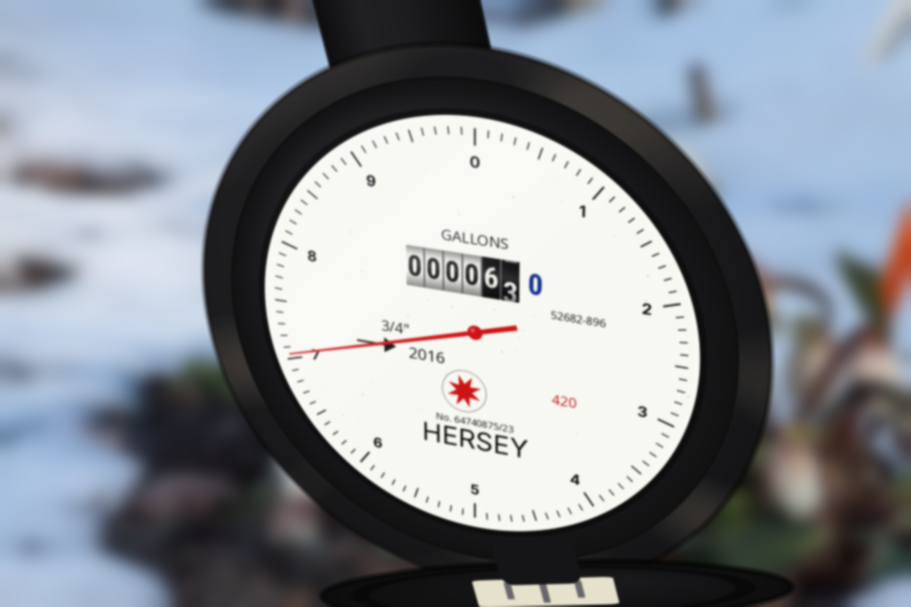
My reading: 627.0 gal
